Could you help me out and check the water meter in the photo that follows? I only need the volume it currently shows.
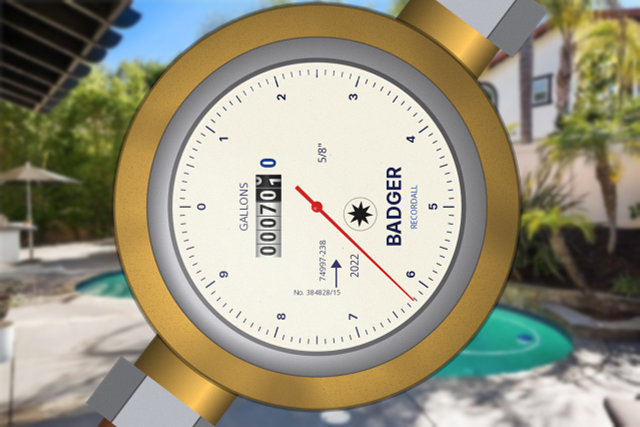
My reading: 7006.2 gal
